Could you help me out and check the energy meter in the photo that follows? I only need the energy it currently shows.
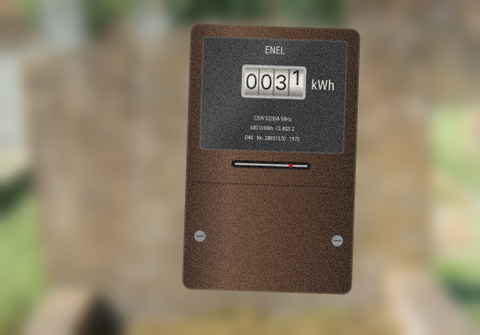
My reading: 31 kWh
